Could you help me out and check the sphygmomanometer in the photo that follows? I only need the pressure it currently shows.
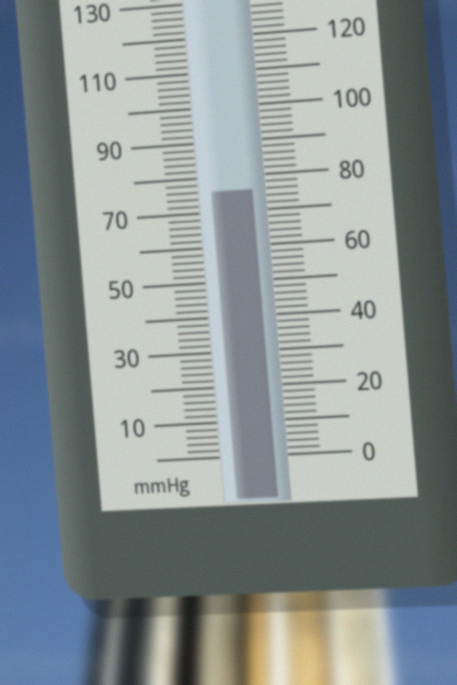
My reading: 76 mmHg
